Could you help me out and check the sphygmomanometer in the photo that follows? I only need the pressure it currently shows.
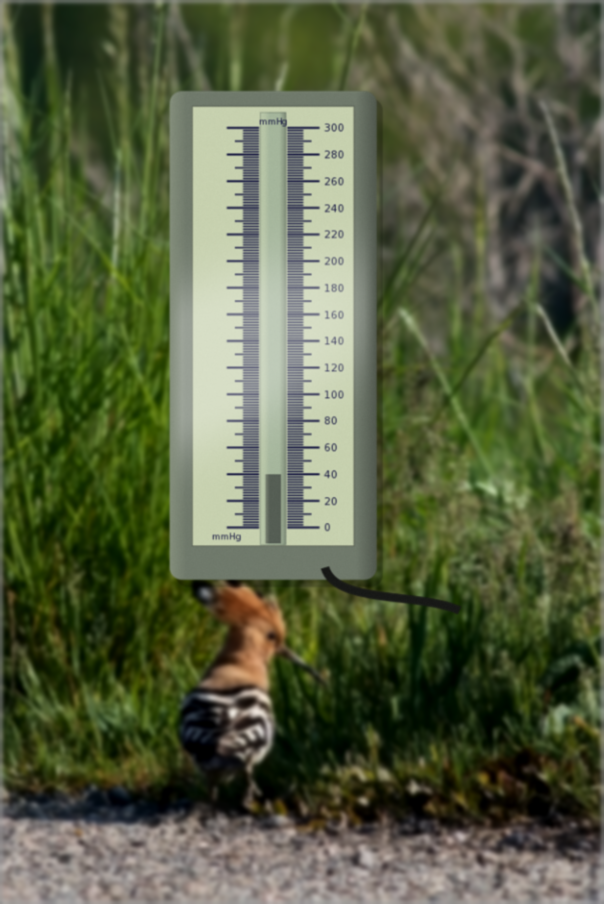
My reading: 40 mmHg
